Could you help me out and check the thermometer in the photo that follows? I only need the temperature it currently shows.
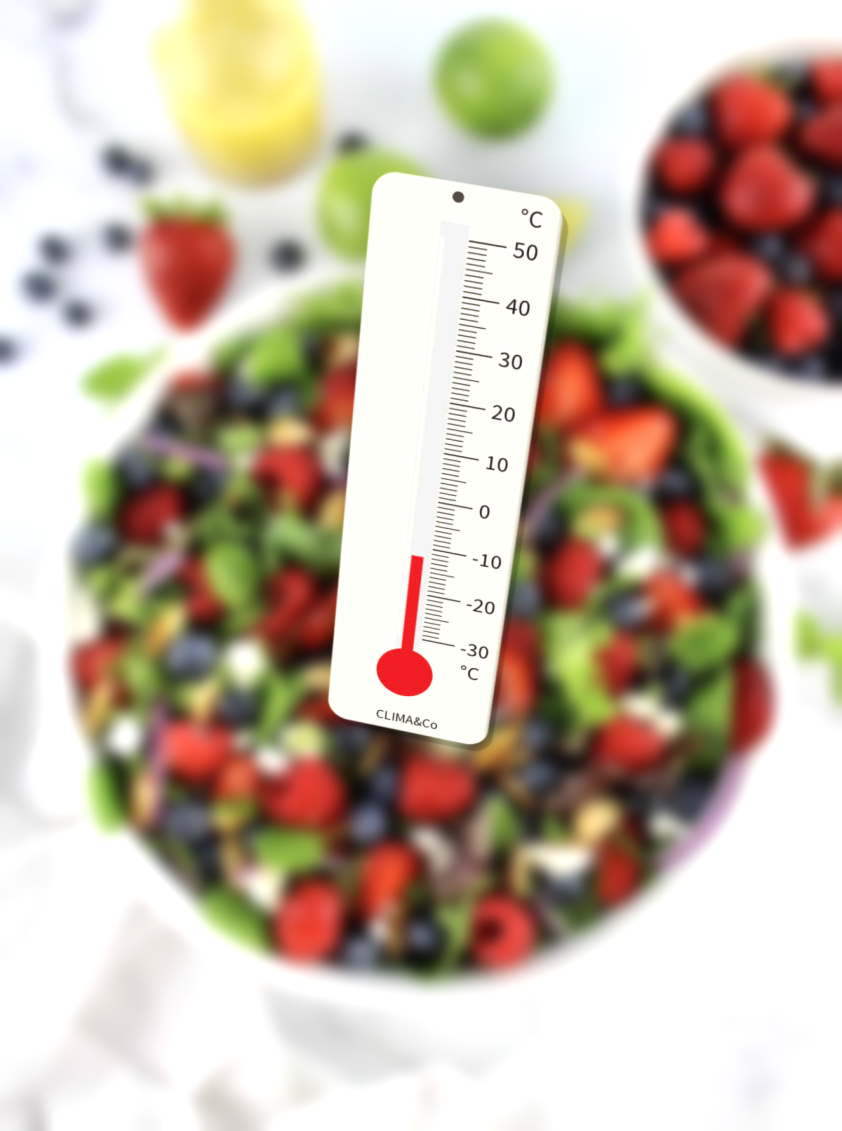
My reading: -12 °C
